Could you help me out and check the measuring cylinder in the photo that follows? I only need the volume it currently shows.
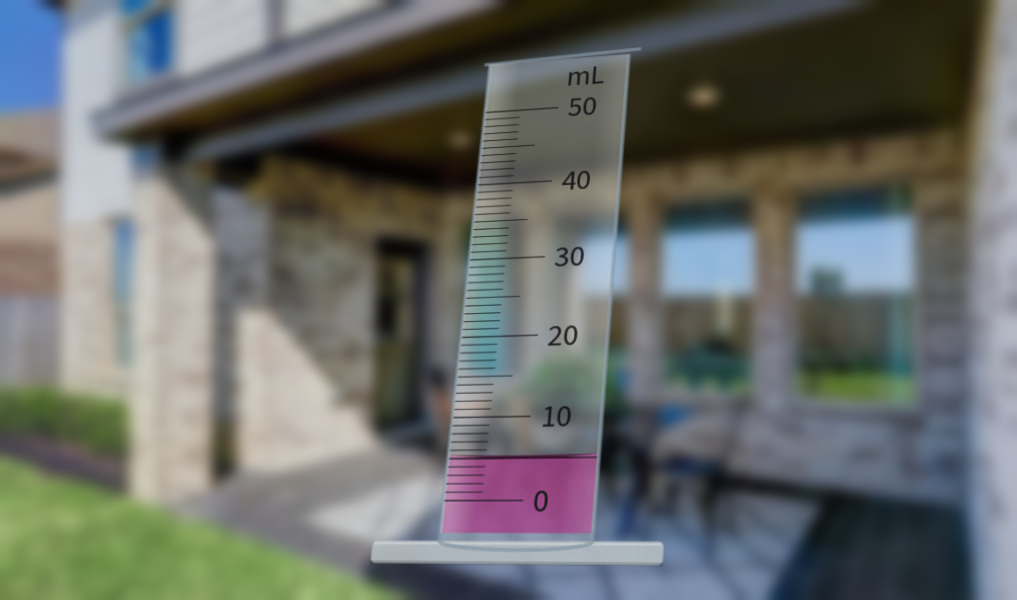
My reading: 5 mL
